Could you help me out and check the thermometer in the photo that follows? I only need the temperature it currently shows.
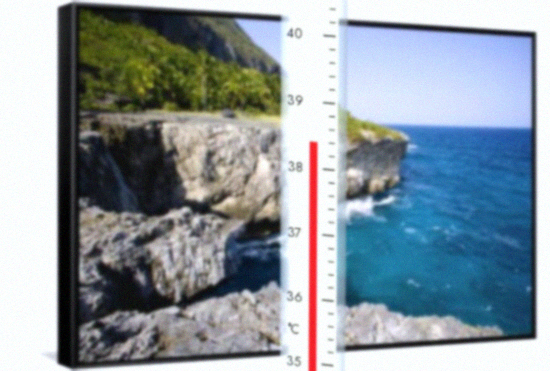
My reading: 38.4 °C
